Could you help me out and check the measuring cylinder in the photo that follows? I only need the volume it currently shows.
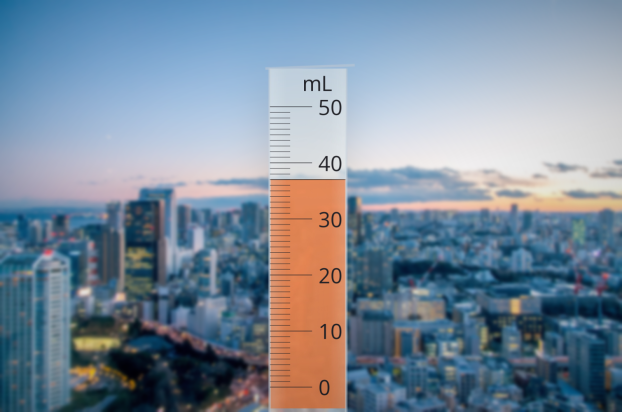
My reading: 37 mL
